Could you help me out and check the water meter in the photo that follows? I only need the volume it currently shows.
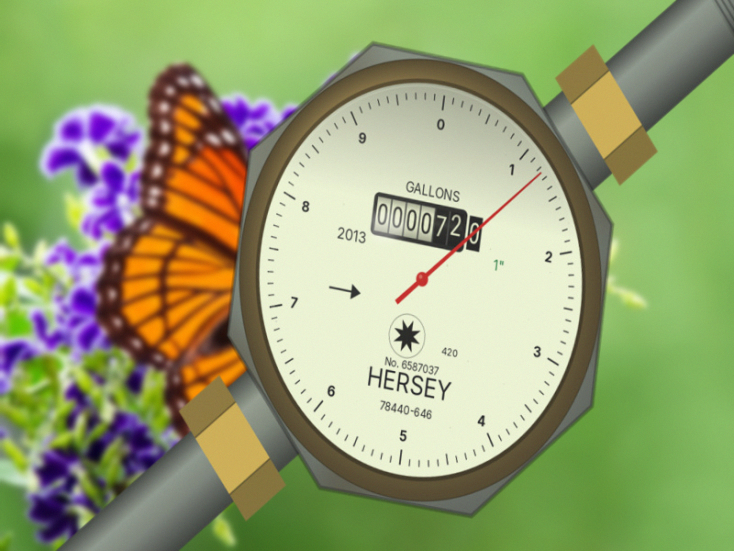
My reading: 721.2 gal
